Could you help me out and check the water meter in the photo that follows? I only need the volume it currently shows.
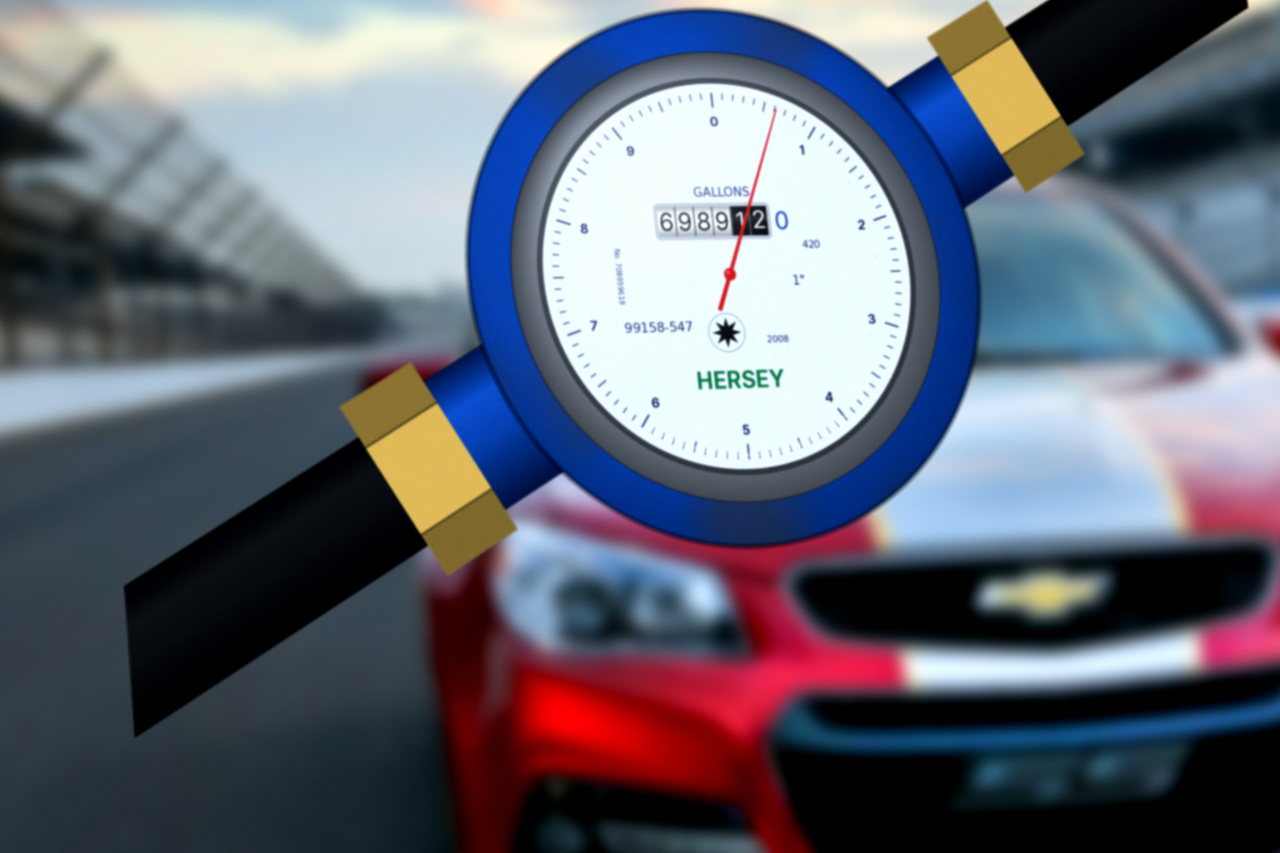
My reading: 6989120.6 gal
